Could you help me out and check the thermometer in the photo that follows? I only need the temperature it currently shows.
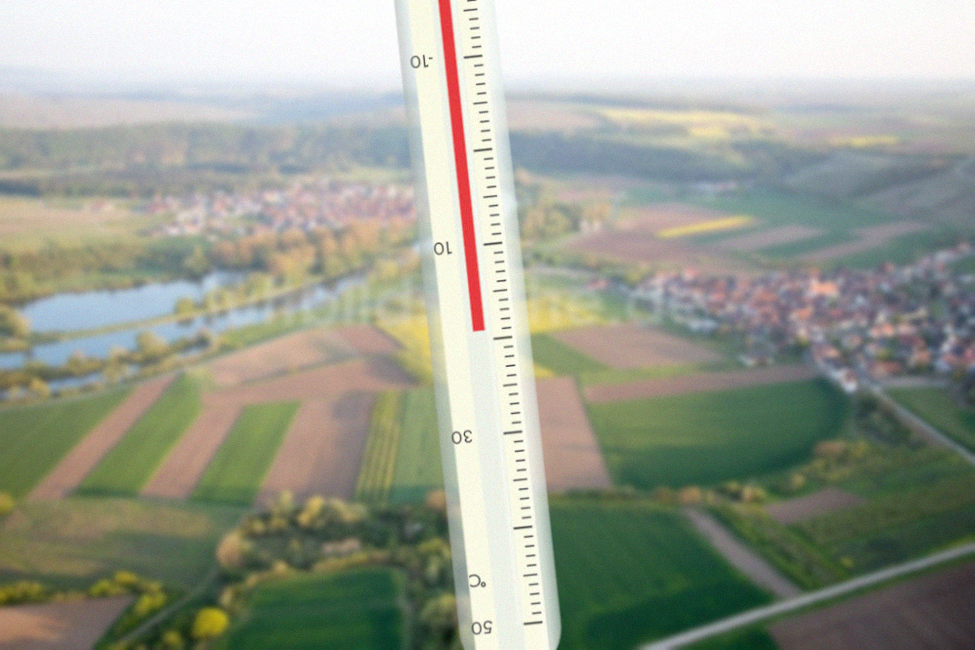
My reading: 19 °C
